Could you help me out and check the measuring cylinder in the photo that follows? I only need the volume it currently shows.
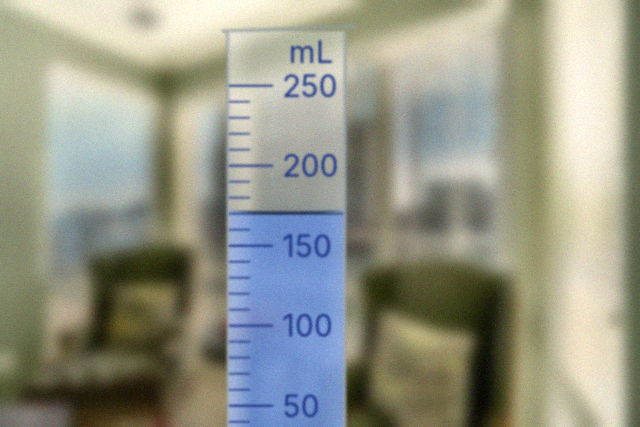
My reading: 170 mL
